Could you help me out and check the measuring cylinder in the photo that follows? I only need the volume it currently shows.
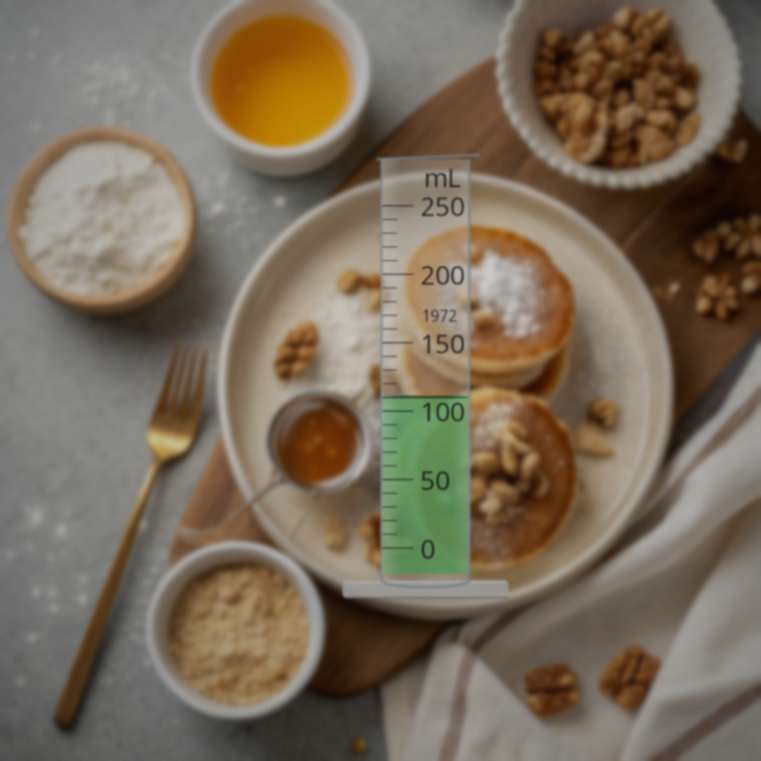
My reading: 110 mL
